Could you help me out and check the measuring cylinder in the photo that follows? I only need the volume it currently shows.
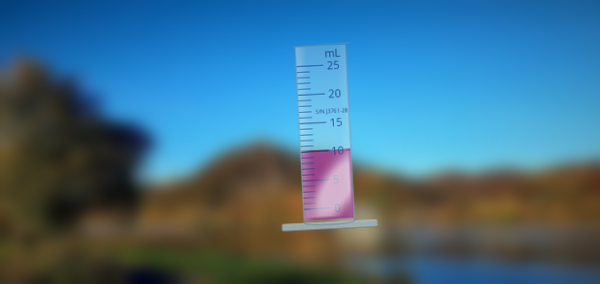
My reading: 10 mL
